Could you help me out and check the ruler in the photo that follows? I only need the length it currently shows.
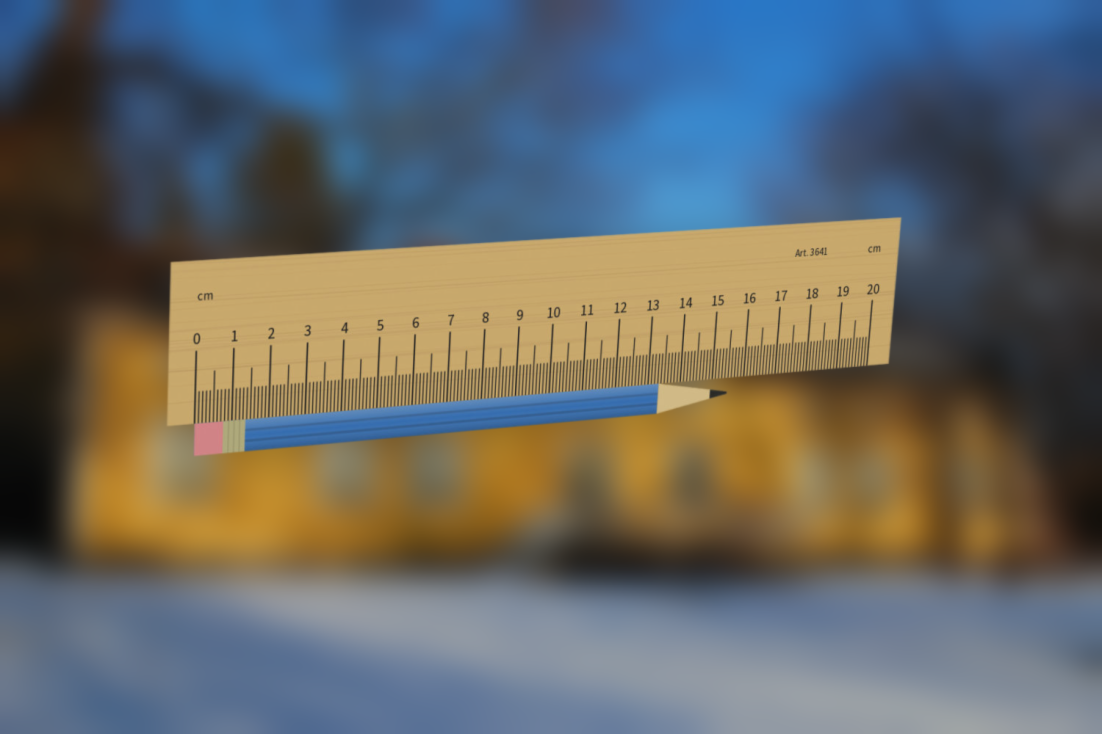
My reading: 15.5 cm
